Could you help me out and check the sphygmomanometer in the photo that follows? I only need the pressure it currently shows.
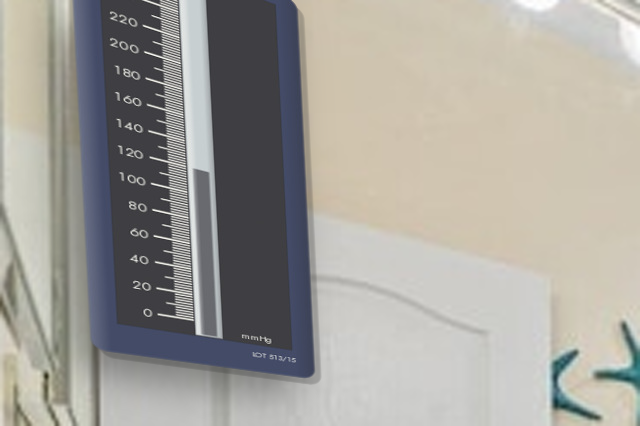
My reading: 120 mmHg
